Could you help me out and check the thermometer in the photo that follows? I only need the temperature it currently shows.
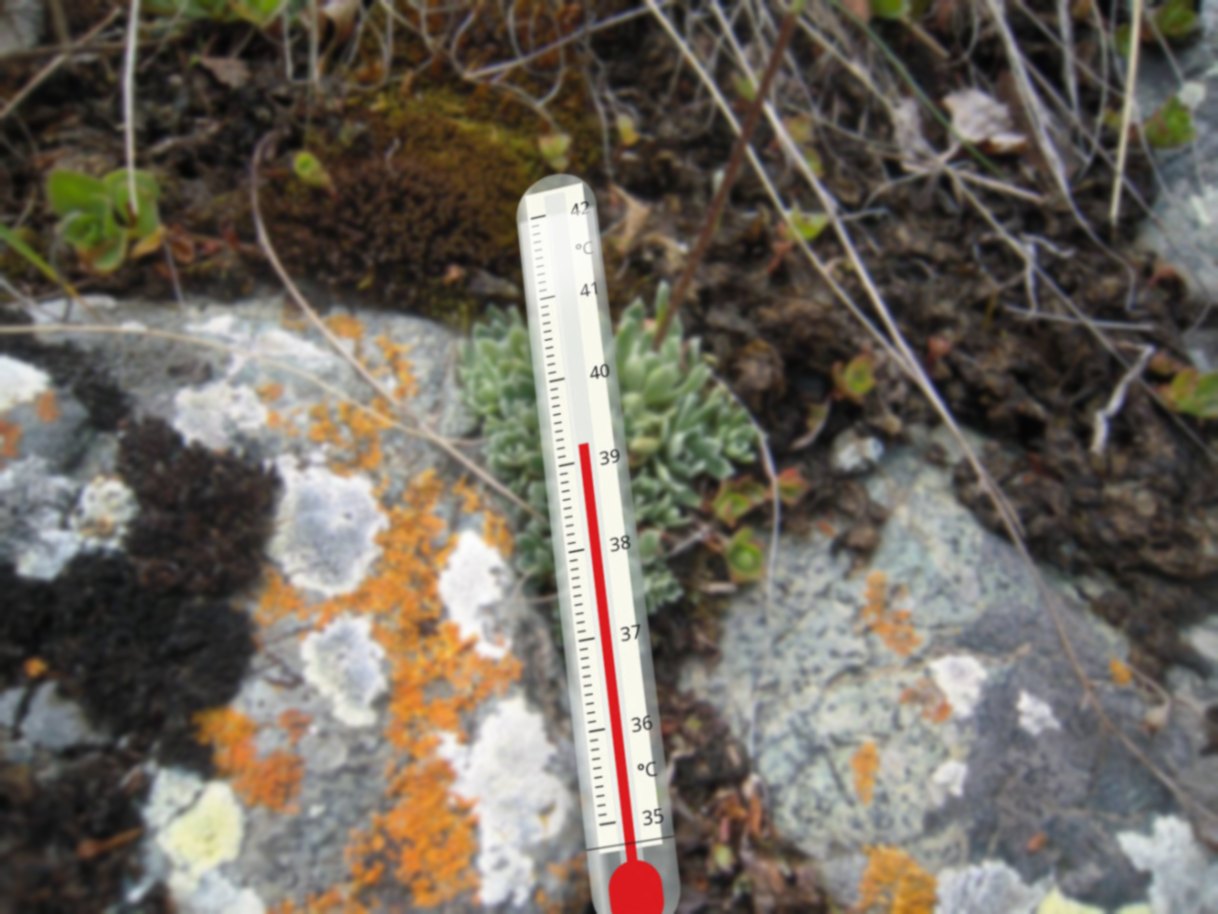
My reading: 39.2 °C
